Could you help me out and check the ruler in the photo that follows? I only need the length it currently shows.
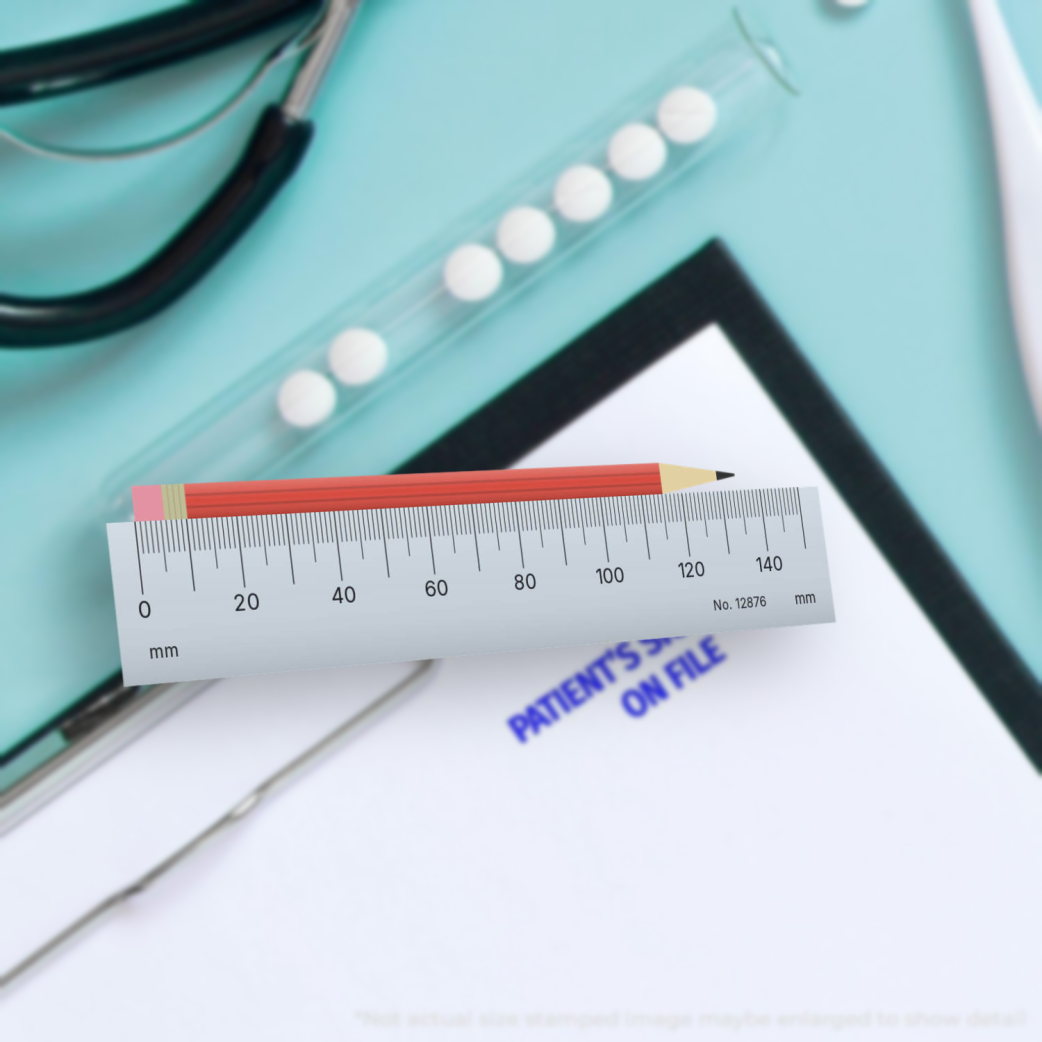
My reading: 134 mm
